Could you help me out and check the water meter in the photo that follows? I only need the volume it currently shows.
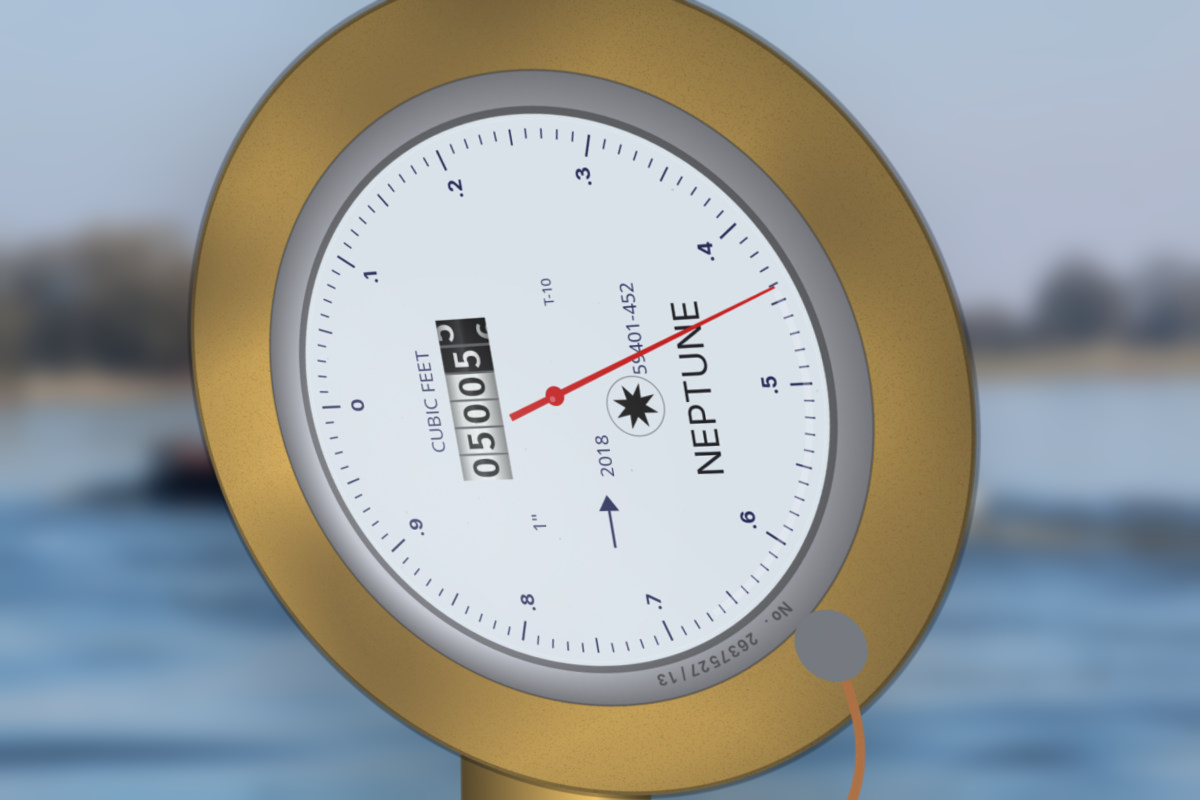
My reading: 50055.44 ft³
